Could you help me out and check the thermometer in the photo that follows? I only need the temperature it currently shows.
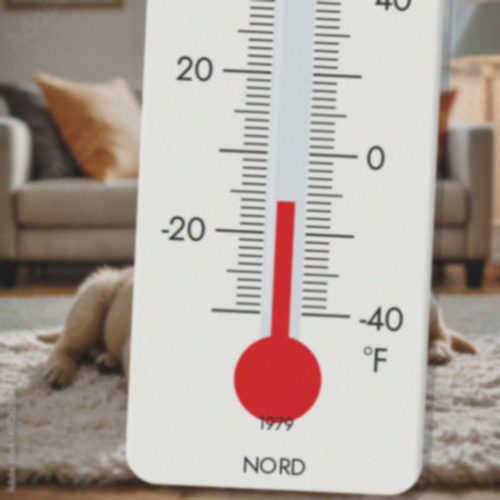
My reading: -12 °F
